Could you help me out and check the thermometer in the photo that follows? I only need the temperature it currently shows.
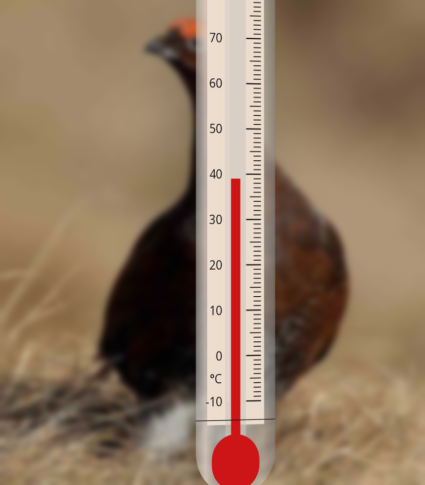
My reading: 39 °C
